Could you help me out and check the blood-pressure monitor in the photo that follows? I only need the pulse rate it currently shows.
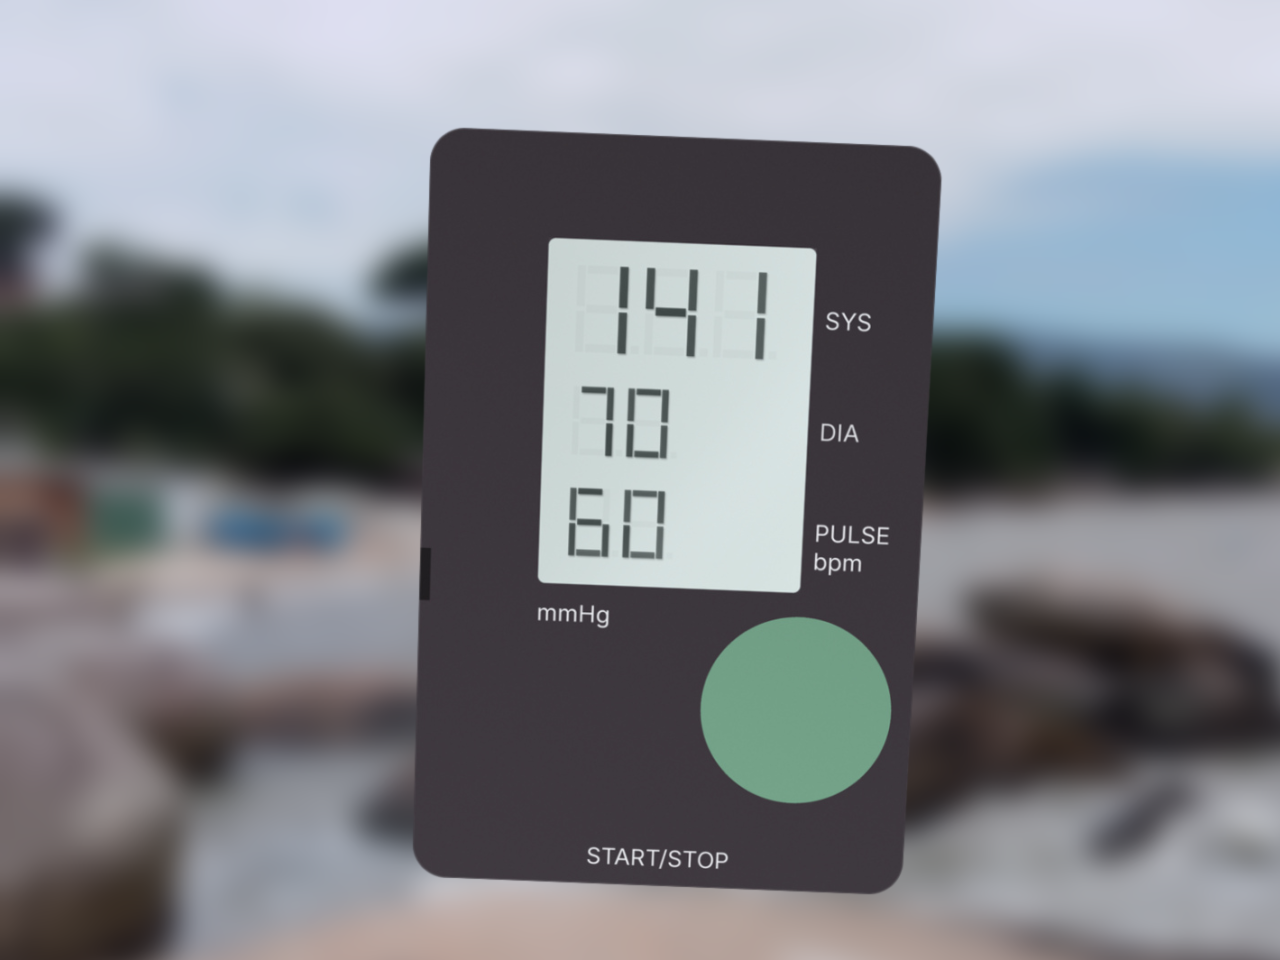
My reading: 60 bpm
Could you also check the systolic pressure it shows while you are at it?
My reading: 141 mmHg
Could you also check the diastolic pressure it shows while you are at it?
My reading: 70 mmHg
